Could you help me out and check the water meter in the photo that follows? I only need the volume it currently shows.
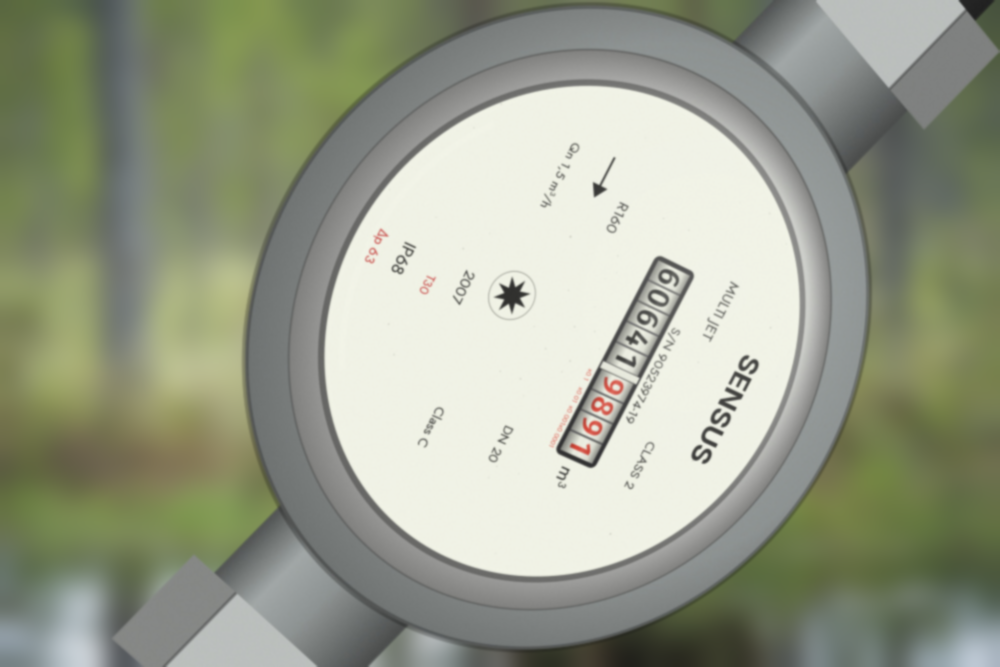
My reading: 60641.9891 m³
